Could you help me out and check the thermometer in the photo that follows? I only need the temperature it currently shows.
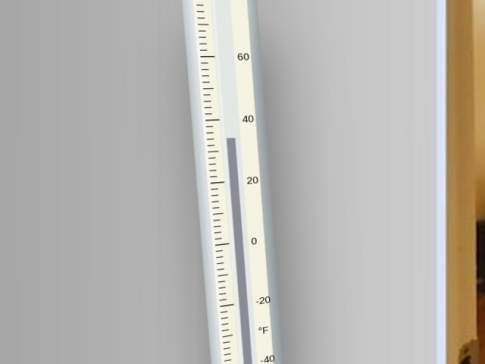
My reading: 34 °F
